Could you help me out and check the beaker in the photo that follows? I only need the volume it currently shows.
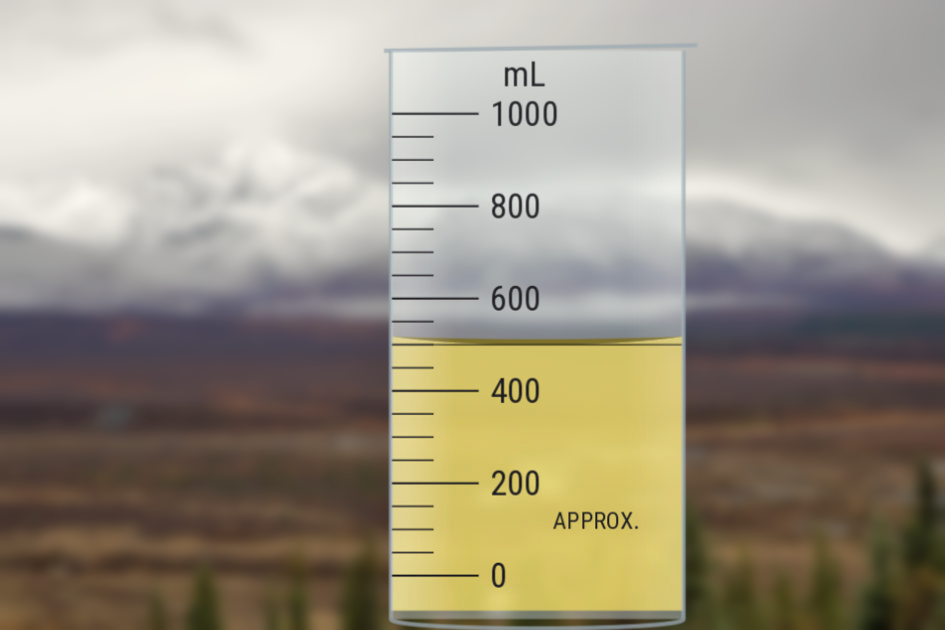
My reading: 500 mL
